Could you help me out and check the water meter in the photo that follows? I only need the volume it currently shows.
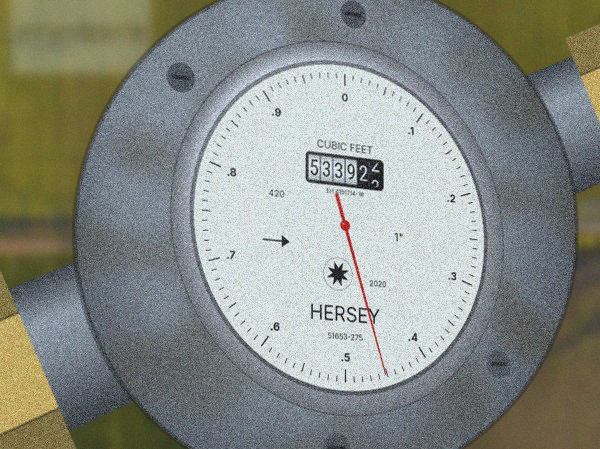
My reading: 533922.45 ft³
